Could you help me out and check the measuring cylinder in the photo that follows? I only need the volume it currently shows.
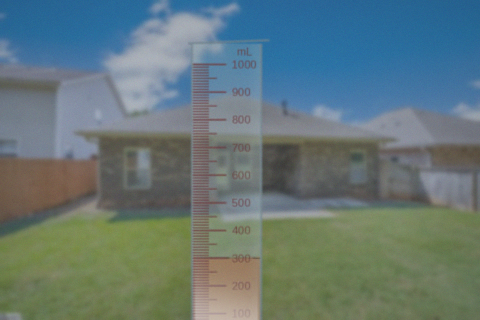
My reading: 300 mL
